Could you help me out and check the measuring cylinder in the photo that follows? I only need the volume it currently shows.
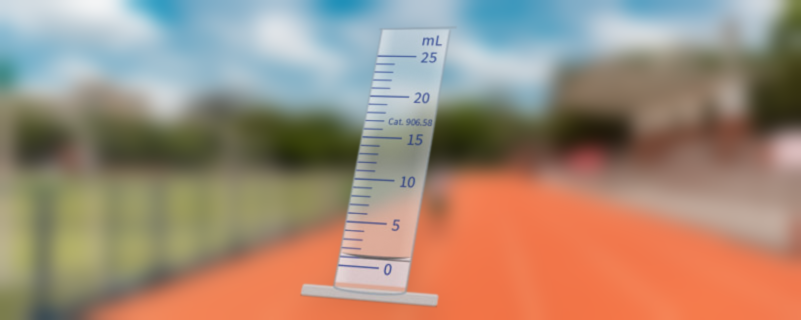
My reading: 1 mL
